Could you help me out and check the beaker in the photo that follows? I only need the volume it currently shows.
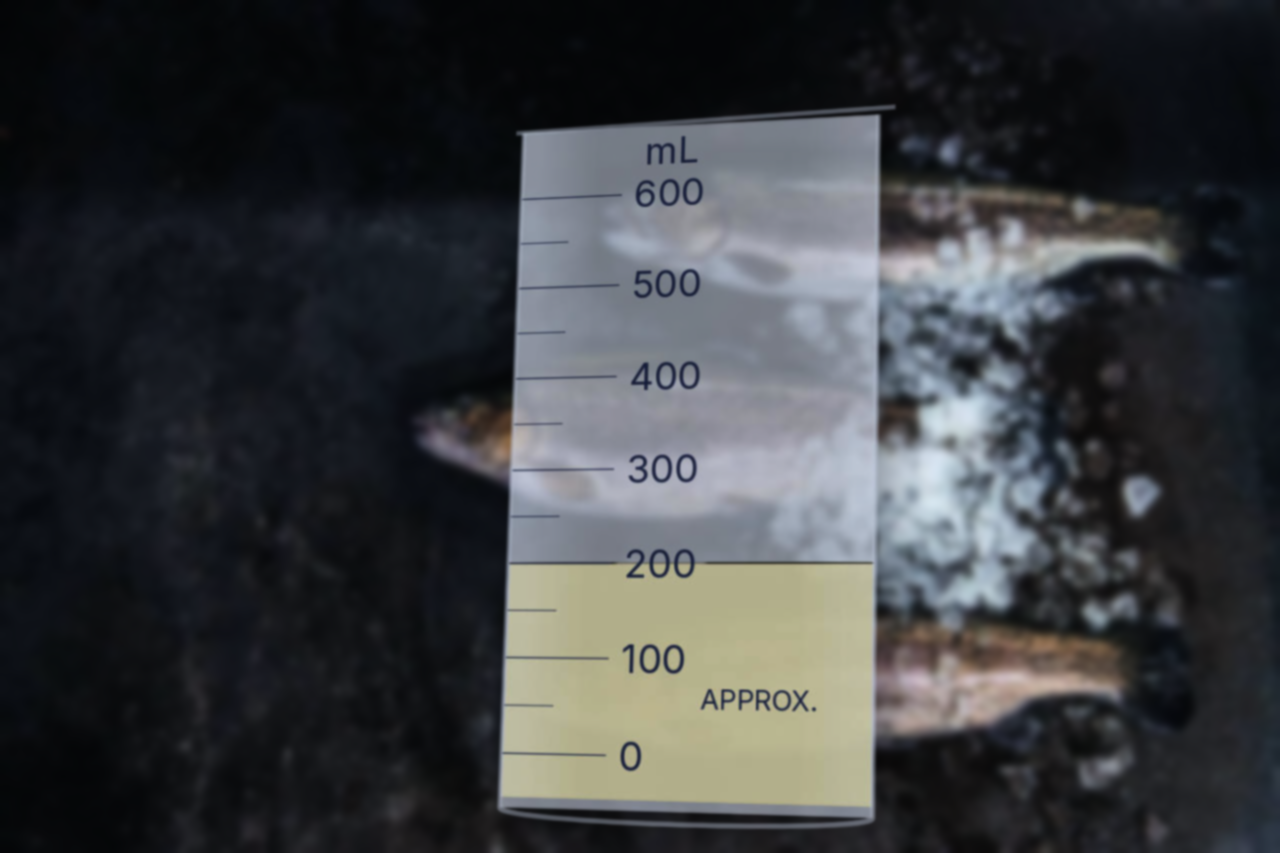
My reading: 200 mL
